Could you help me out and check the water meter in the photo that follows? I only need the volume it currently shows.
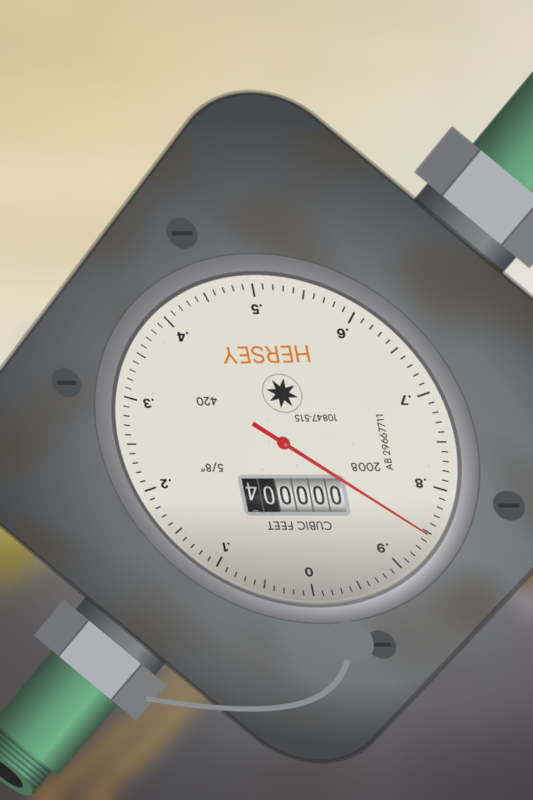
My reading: 3.85 ft³
